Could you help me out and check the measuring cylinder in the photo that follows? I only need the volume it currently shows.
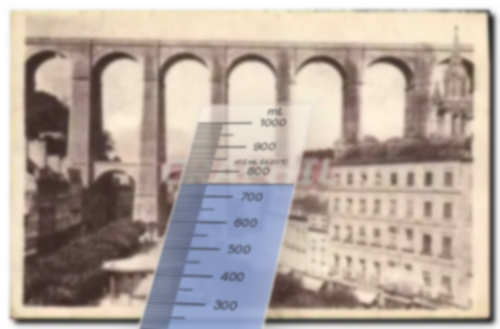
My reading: 750 mL
